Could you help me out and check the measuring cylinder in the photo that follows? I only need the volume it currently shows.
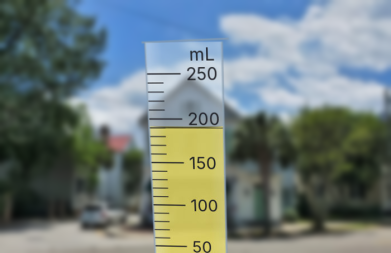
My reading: 190 mL
